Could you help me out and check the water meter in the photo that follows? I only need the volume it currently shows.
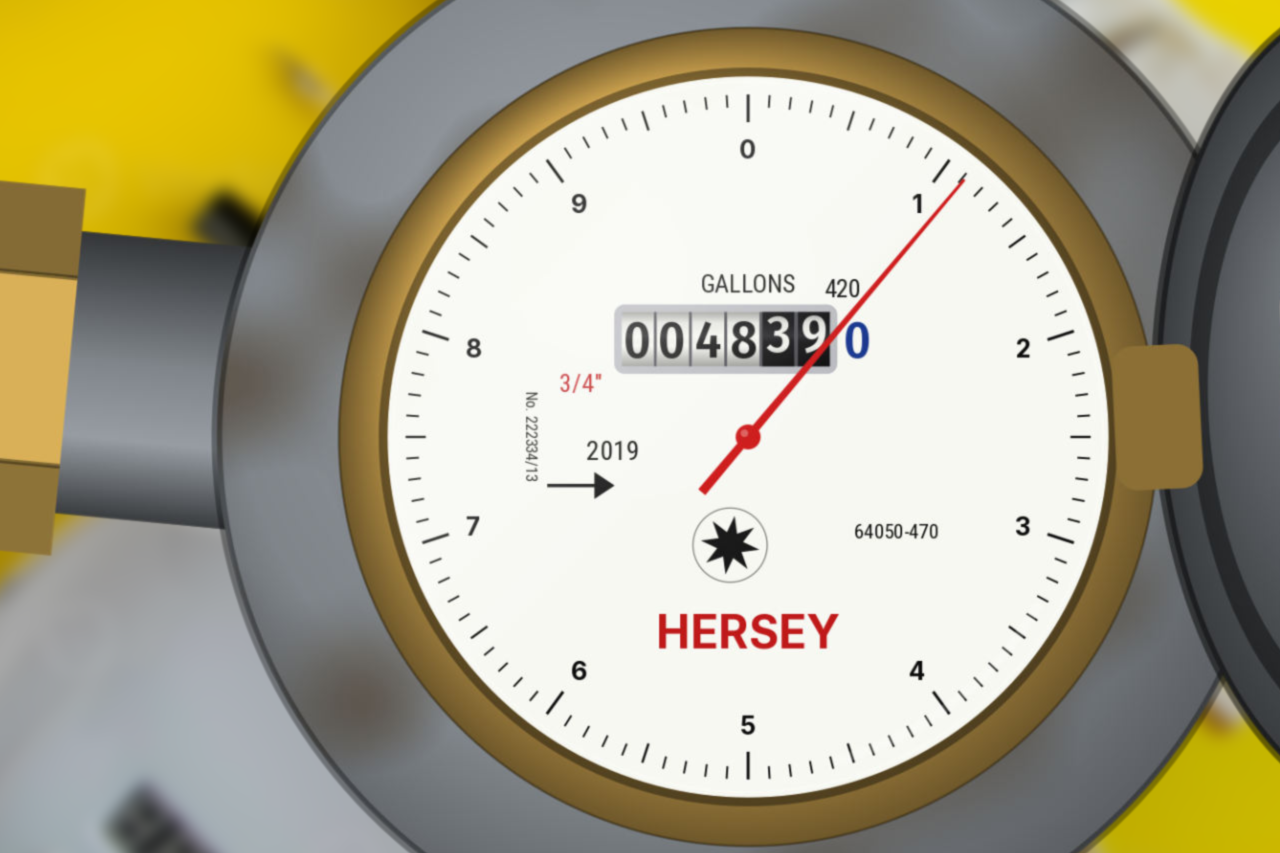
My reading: 48391.1 gal
